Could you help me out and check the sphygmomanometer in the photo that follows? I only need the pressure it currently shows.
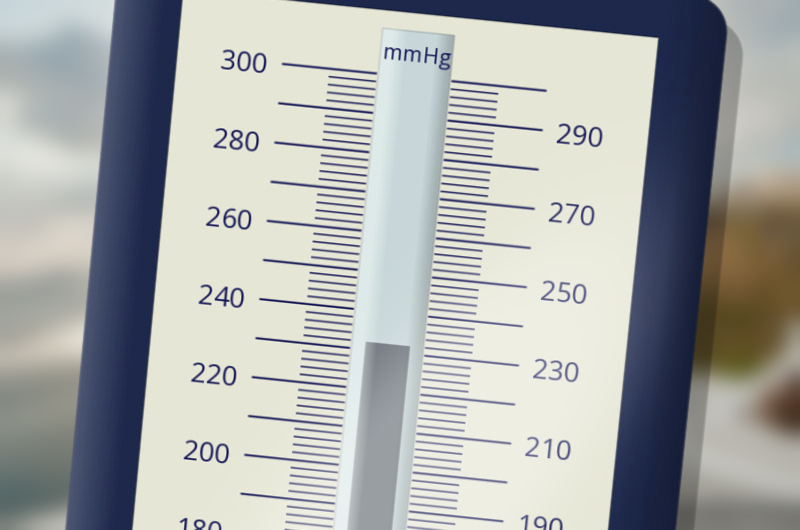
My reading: 232 mmHg
